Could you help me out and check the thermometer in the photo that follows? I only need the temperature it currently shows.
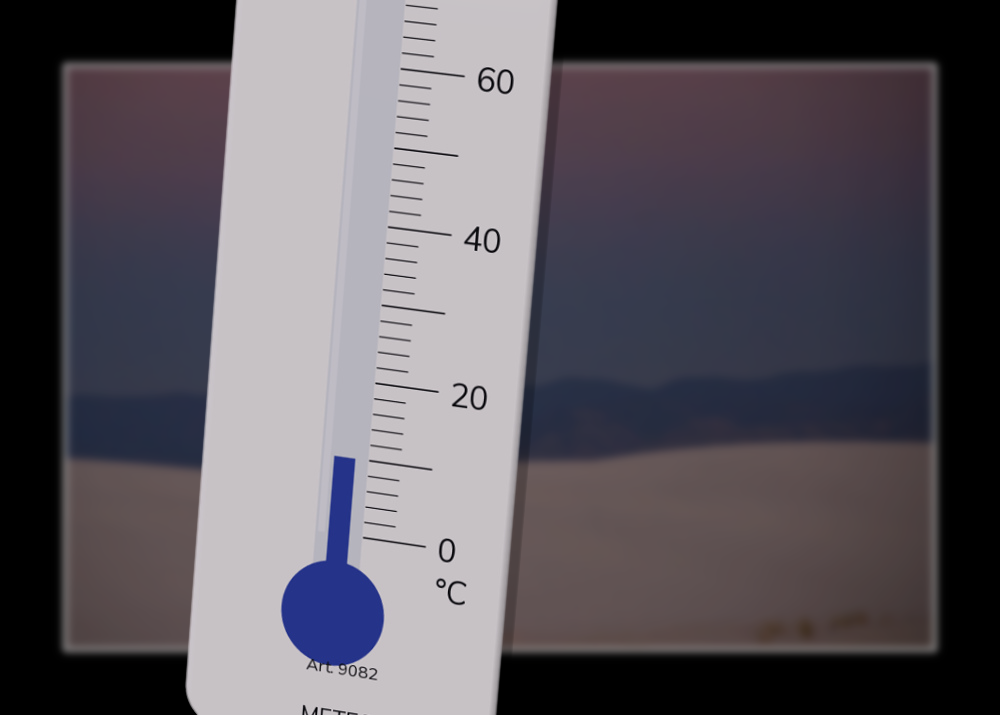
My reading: 10 °C
